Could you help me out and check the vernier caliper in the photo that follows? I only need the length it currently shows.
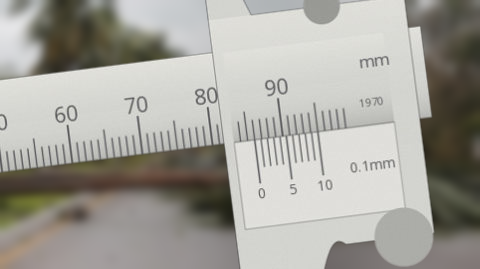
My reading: 86.0 mm
